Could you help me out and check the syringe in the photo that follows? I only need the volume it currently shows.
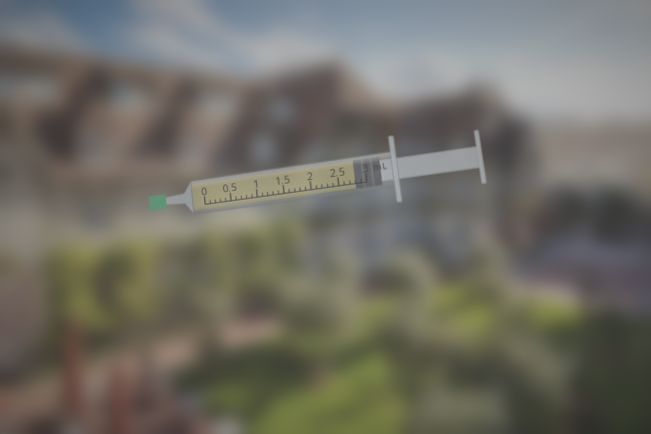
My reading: 2.8 mL
